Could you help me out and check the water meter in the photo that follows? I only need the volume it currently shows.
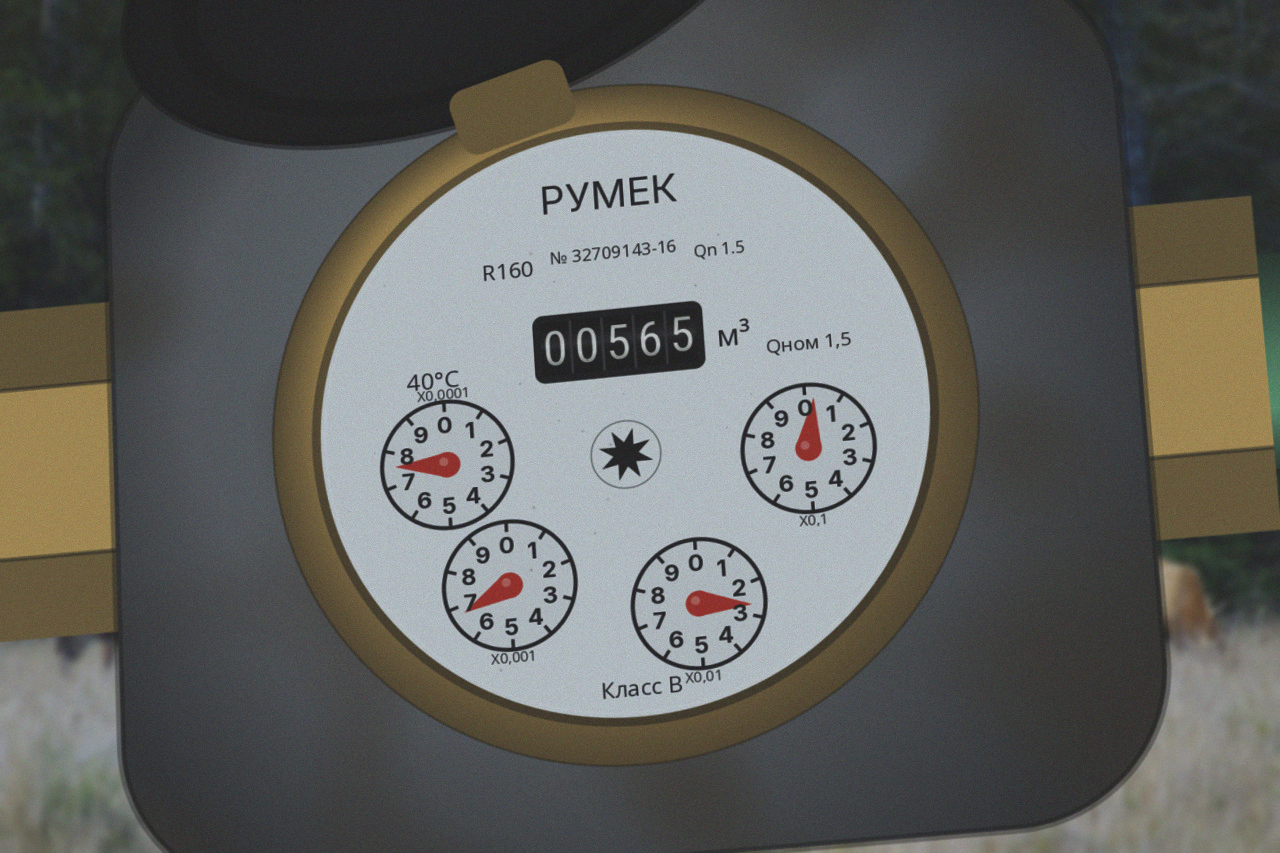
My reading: 565.0267 m³
